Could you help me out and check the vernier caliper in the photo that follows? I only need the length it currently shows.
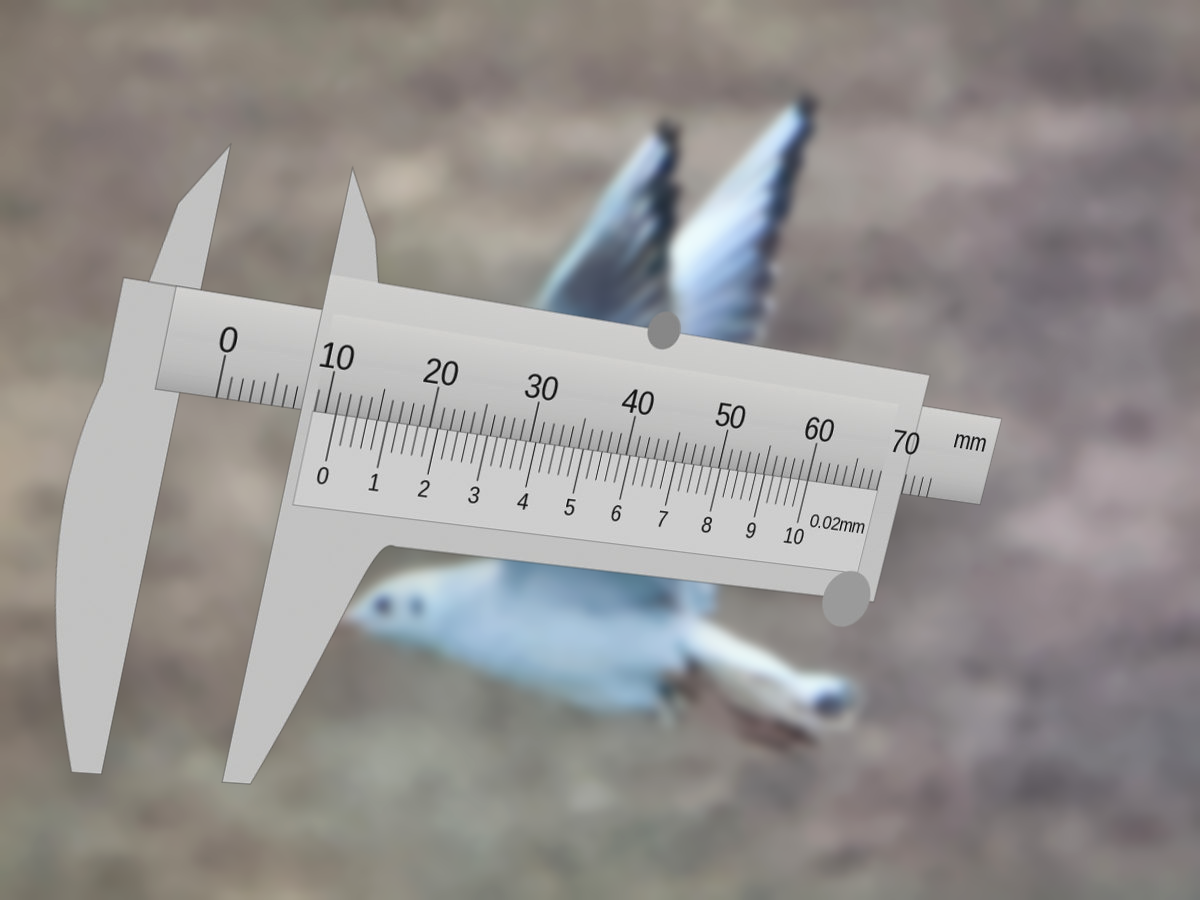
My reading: 11.0 mm
